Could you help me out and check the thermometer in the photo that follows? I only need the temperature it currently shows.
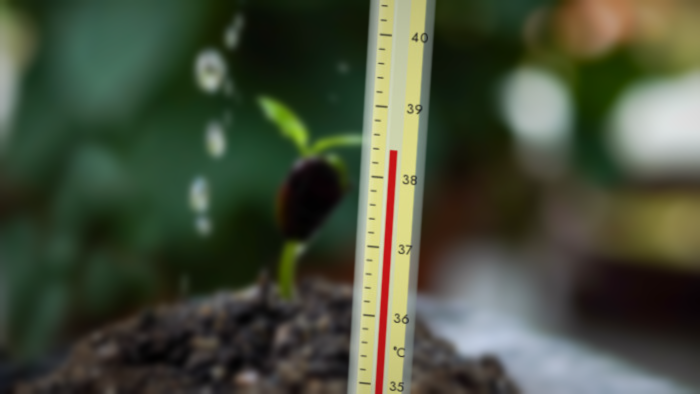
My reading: 38.4 °C
